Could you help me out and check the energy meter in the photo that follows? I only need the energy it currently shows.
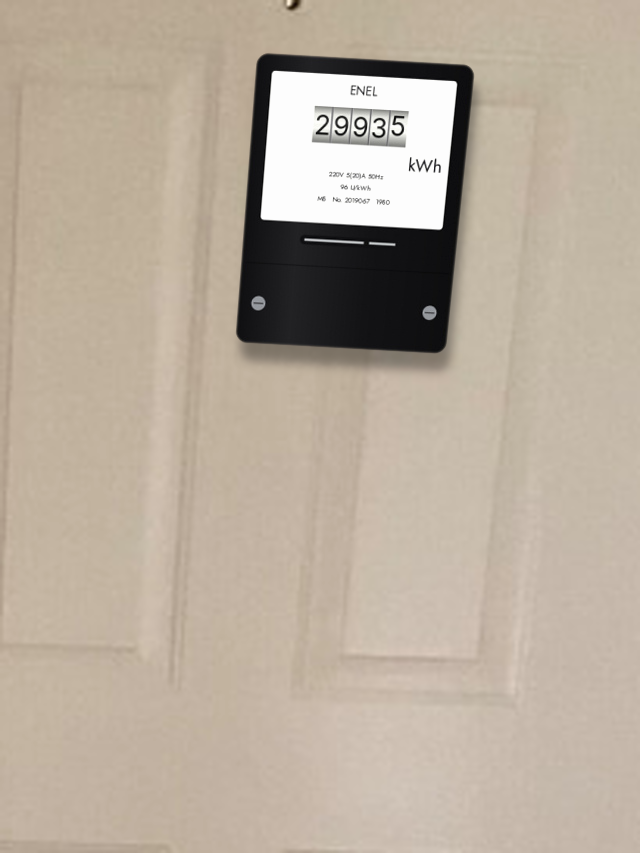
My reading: 29935 kWh
